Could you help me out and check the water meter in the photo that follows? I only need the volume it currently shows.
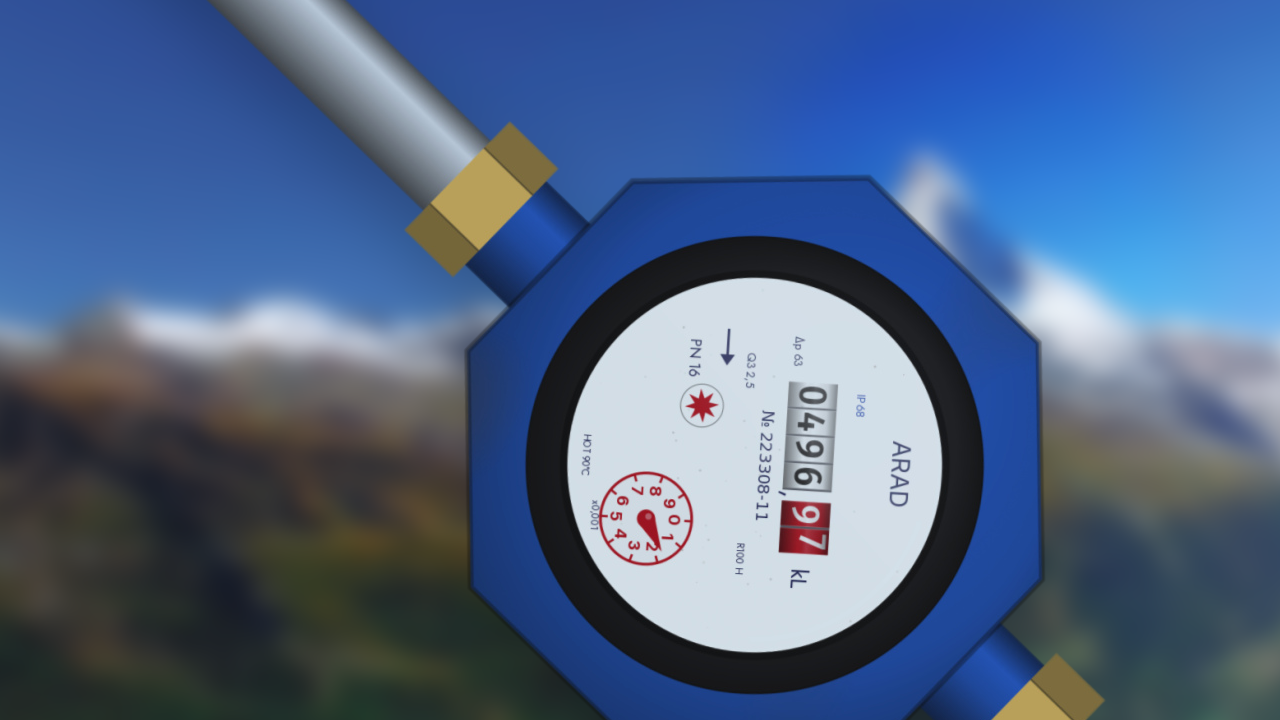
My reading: 496.971 kL
